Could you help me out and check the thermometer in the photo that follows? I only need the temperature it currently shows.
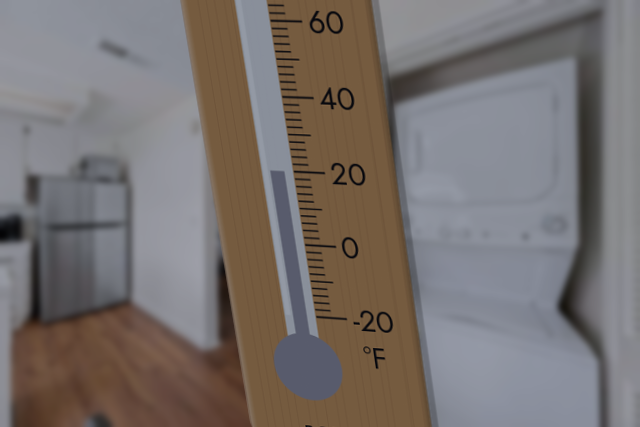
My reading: 20 °F
